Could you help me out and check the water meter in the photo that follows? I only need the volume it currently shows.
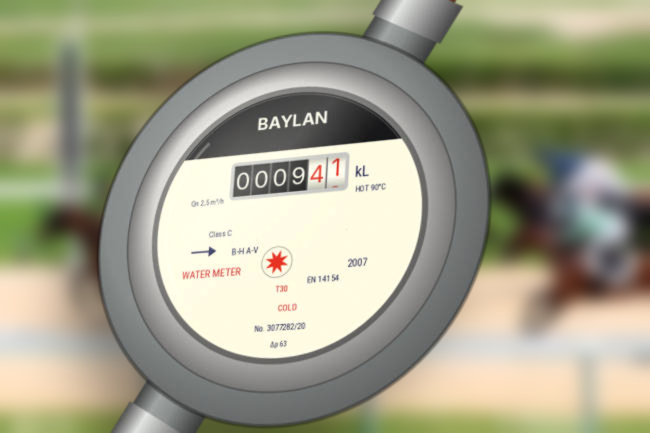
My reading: 9.41 kL
